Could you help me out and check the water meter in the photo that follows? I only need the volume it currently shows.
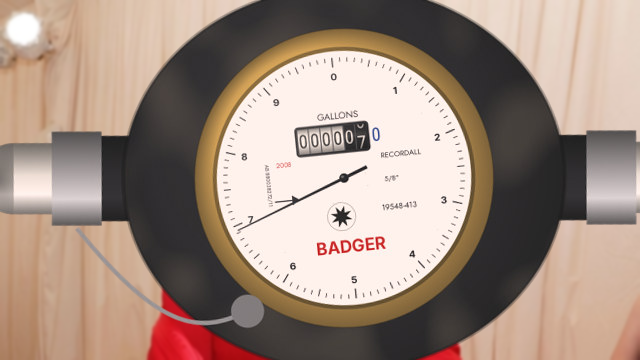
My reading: 66.9 gal
